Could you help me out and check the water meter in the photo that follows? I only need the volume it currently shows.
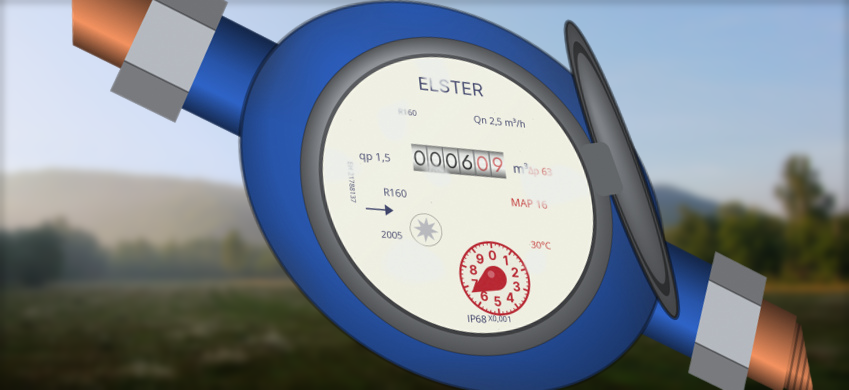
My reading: 6.096 m³
